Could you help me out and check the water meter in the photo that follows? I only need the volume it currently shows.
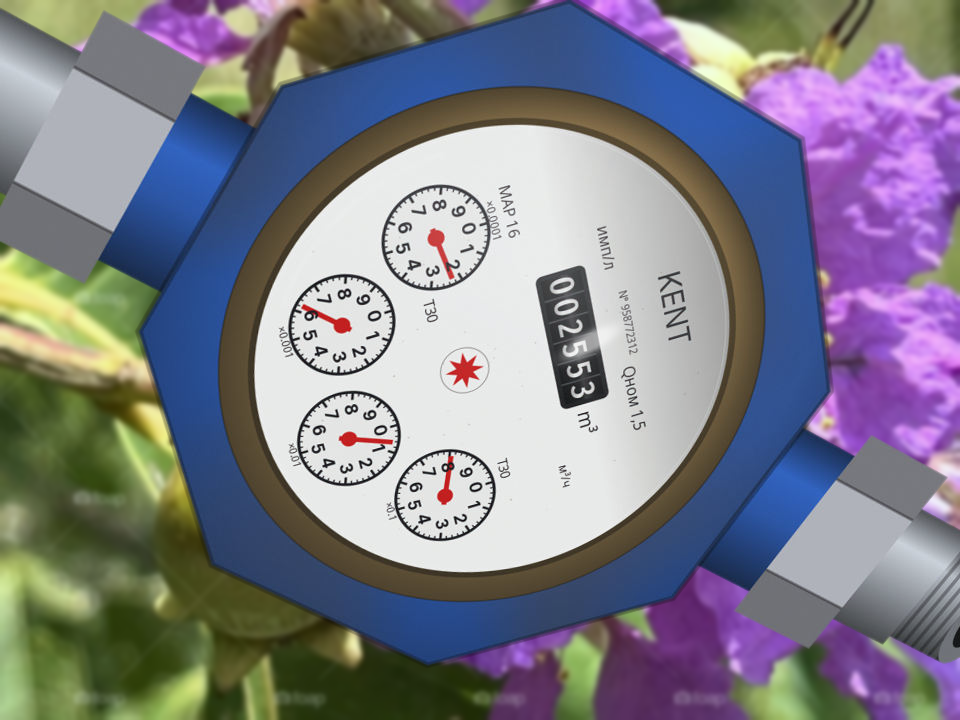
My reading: 2553.8062 m³
